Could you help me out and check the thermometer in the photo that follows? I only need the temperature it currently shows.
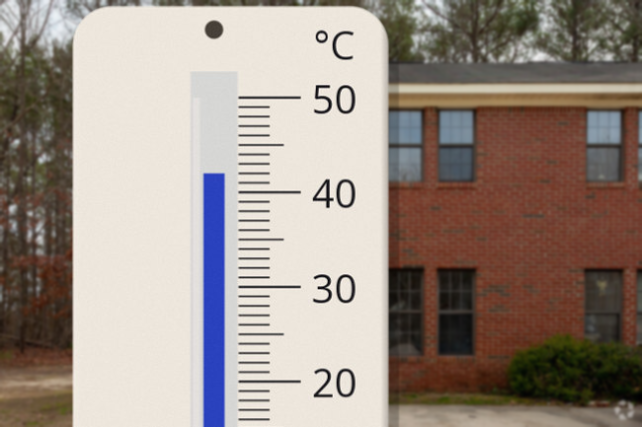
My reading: 42 °C
